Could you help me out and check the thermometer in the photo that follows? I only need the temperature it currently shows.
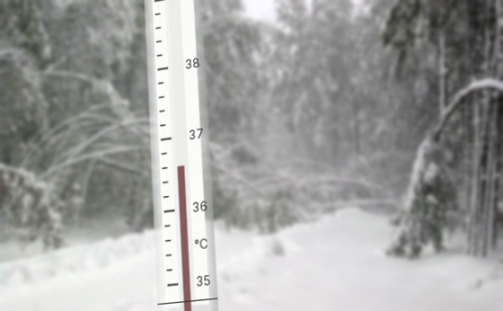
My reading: 36.6 °C
